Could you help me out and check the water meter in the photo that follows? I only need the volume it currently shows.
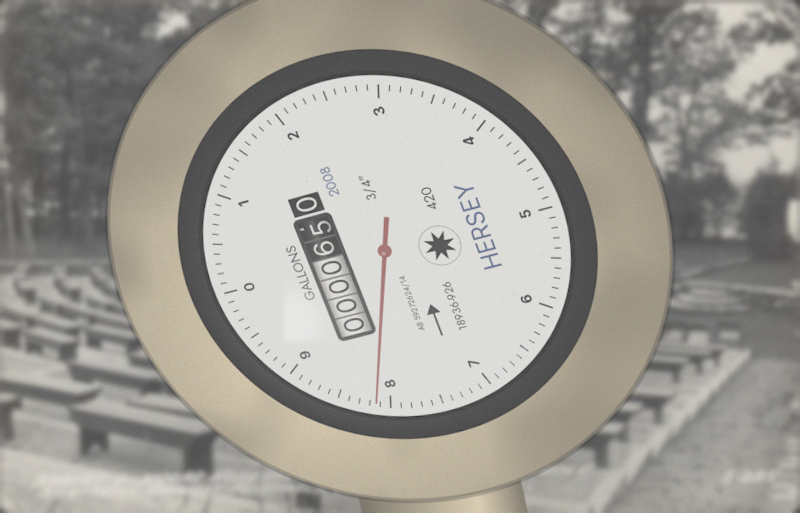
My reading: 648.1 gal
